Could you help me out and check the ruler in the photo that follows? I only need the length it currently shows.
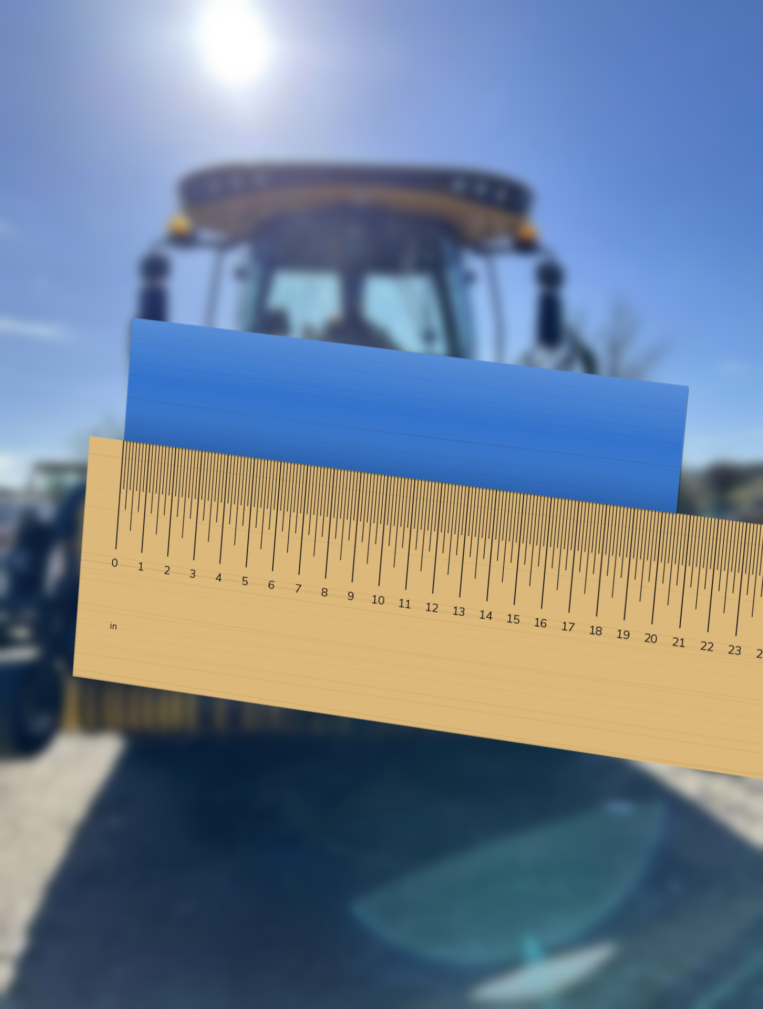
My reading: 20.5 in
